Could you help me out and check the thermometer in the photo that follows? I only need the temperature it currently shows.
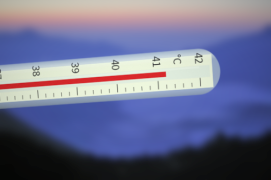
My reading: 41.2 °C
